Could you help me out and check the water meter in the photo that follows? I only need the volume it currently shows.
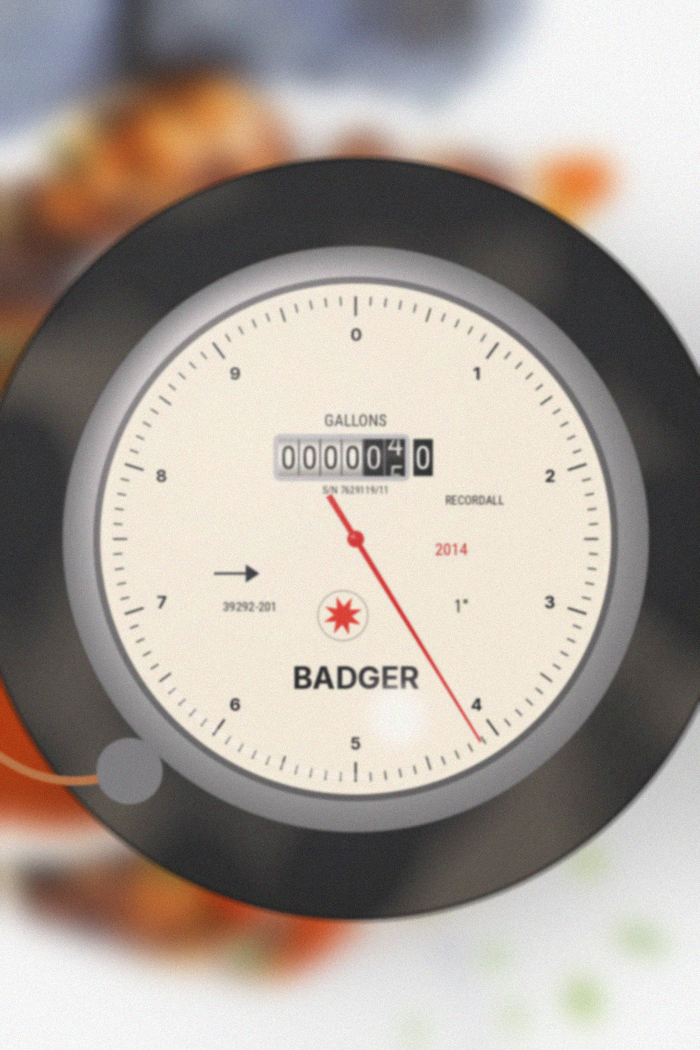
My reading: 44.1 gal
